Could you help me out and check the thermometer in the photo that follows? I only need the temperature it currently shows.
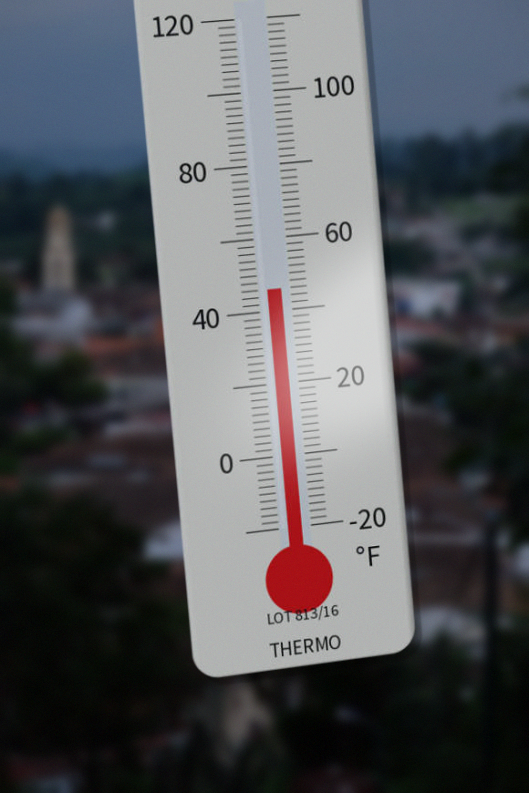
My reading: 46 °F
